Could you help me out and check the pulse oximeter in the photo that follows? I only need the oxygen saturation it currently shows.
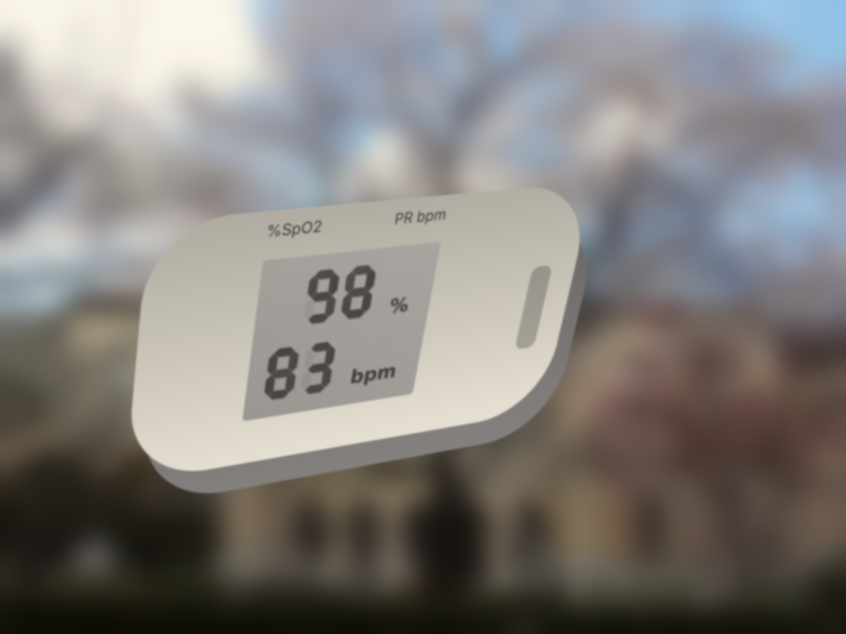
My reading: 98 %
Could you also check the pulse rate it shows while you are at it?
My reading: 83 bpm
